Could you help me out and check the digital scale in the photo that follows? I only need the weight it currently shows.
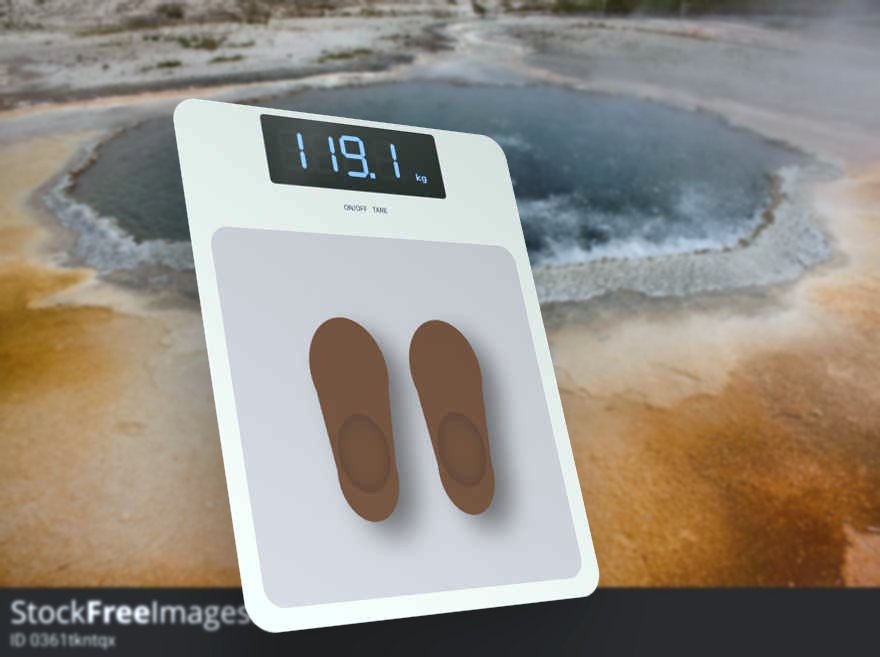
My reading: 119.1 kg
